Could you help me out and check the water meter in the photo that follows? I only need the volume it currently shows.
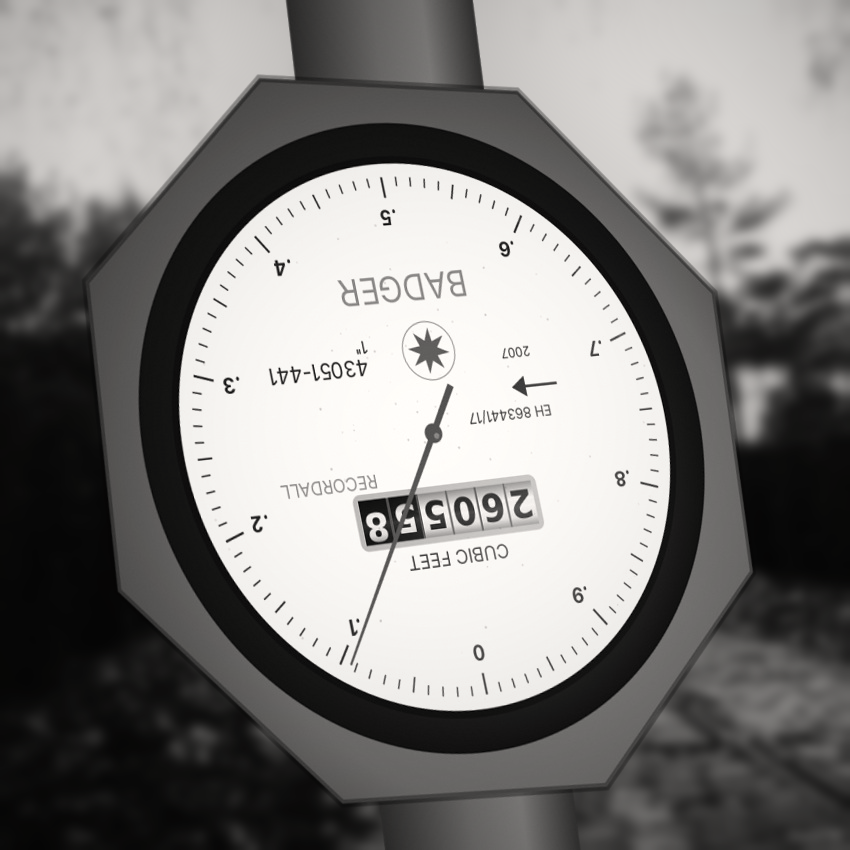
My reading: 260558.09 ft³
